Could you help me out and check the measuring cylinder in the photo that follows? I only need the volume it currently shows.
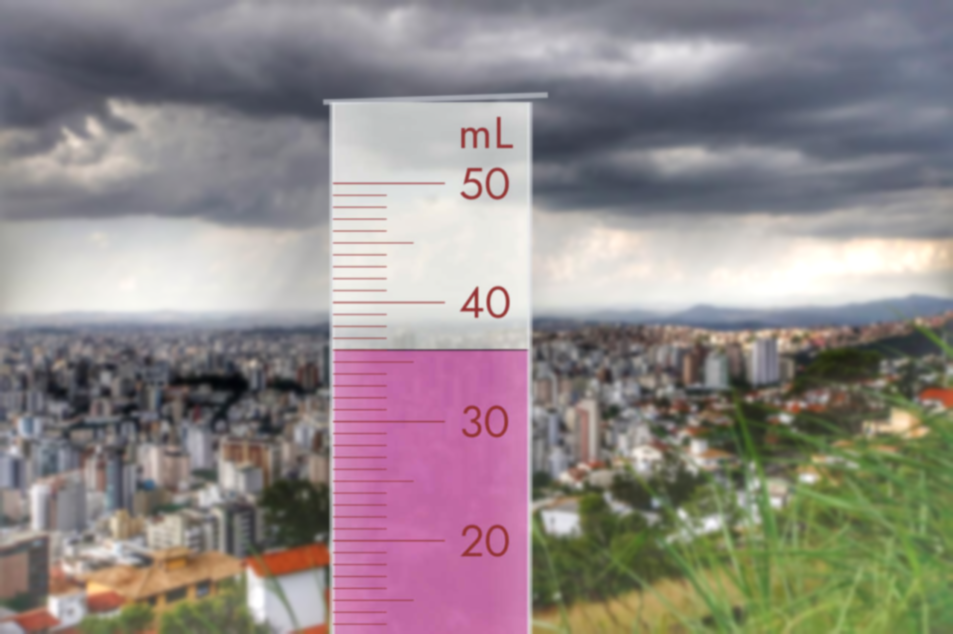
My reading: 36 mL
